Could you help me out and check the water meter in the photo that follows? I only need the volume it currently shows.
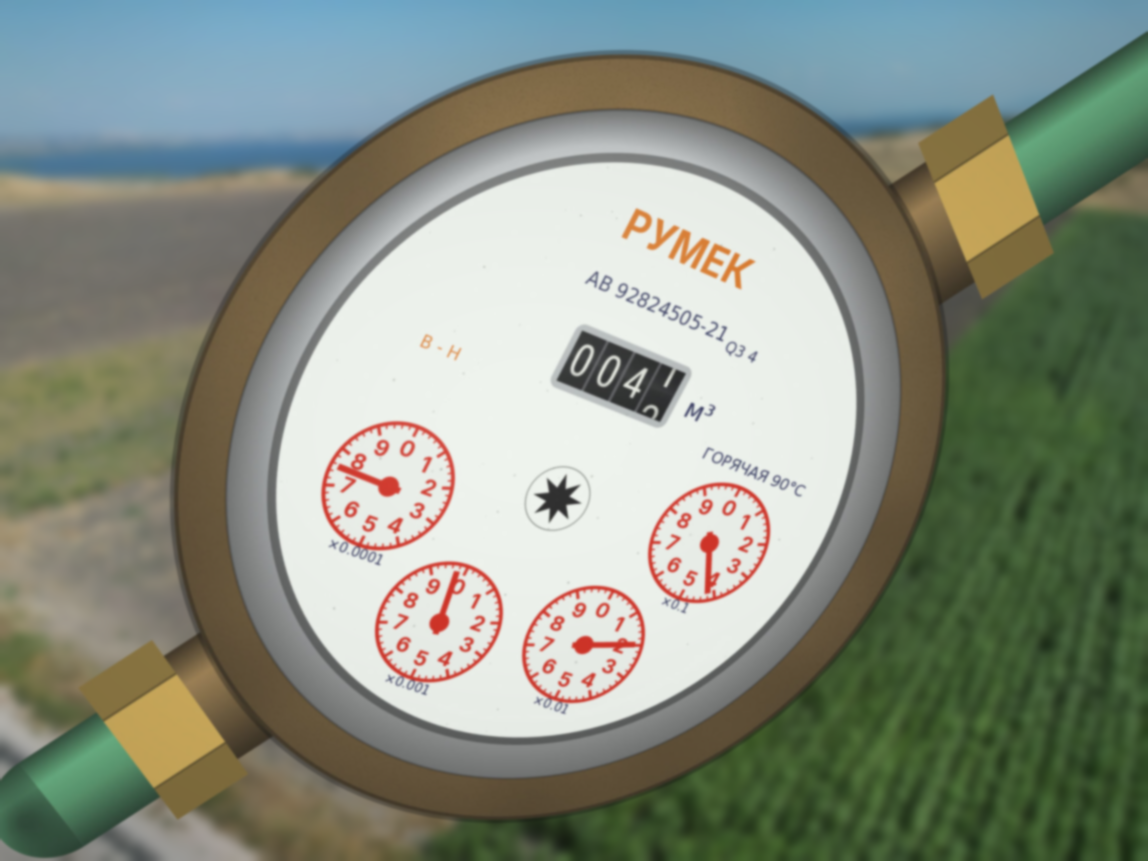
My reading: 41.4197 m³
